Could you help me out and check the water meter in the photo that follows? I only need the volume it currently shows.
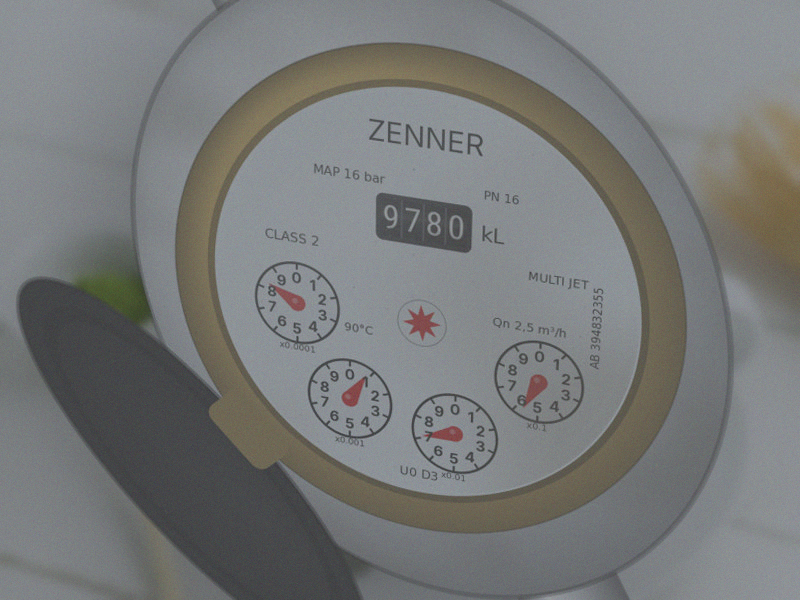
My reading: 9780.5708 kL
